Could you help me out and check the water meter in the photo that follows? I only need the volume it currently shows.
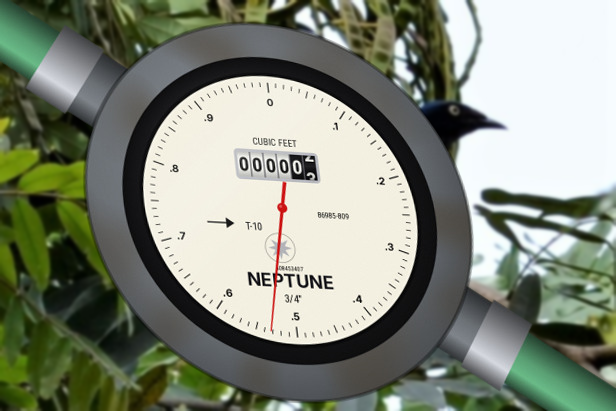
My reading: 2.53 ft³
